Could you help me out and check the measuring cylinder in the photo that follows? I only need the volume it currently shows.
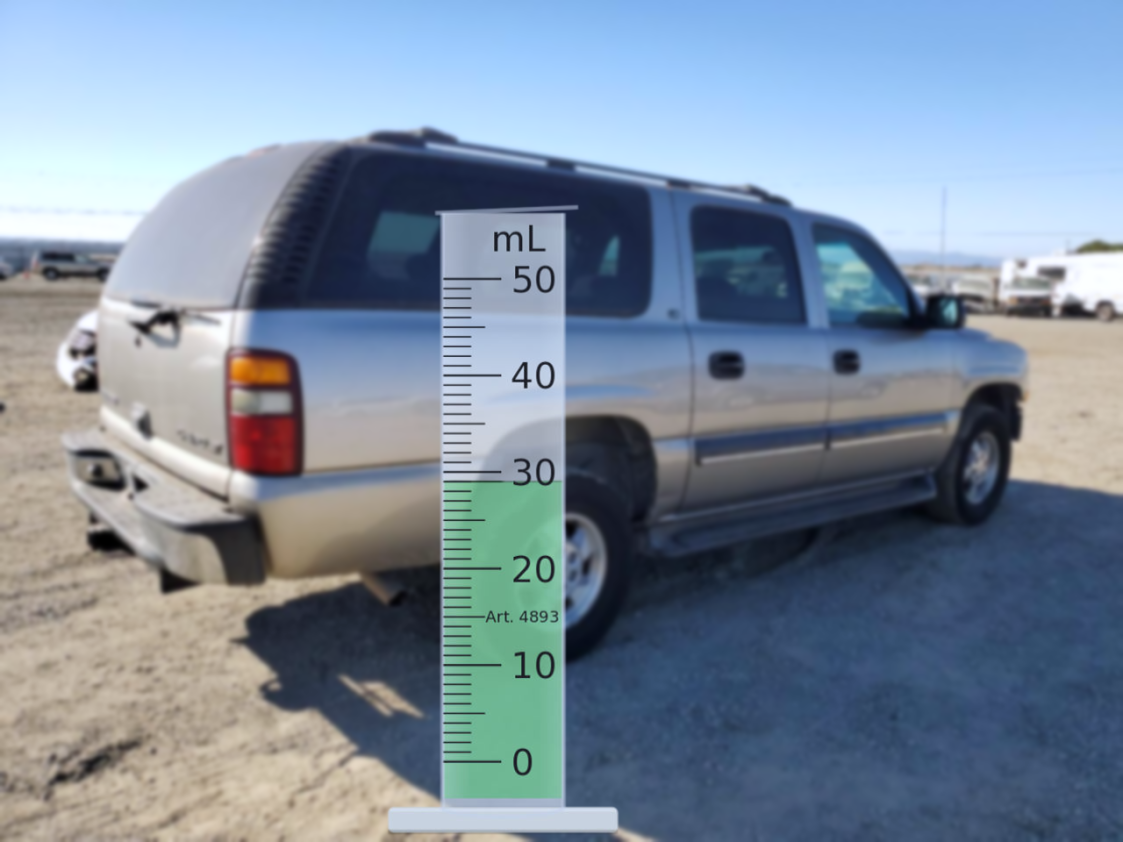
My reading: 29 mL
